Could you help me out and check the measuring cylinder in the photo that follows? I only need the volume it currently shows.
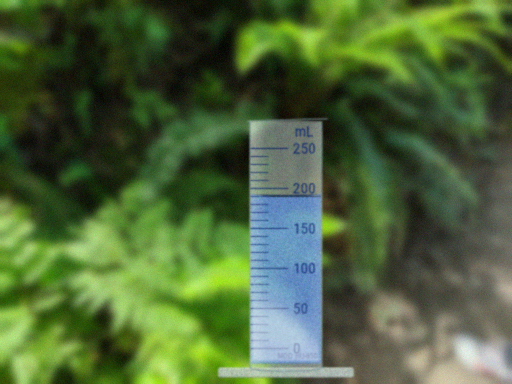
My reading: 190 mL
